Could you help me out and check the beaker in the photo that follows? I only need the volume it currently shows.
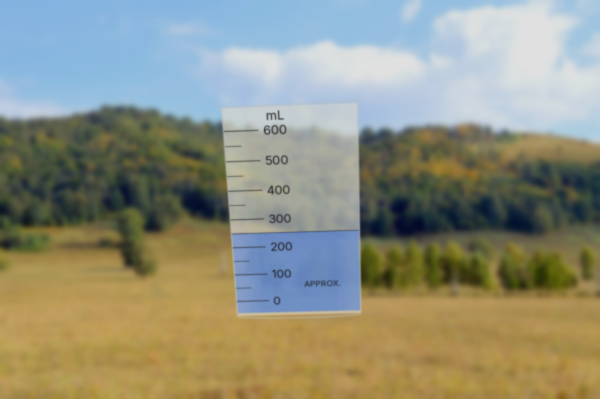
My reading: 250 mL
